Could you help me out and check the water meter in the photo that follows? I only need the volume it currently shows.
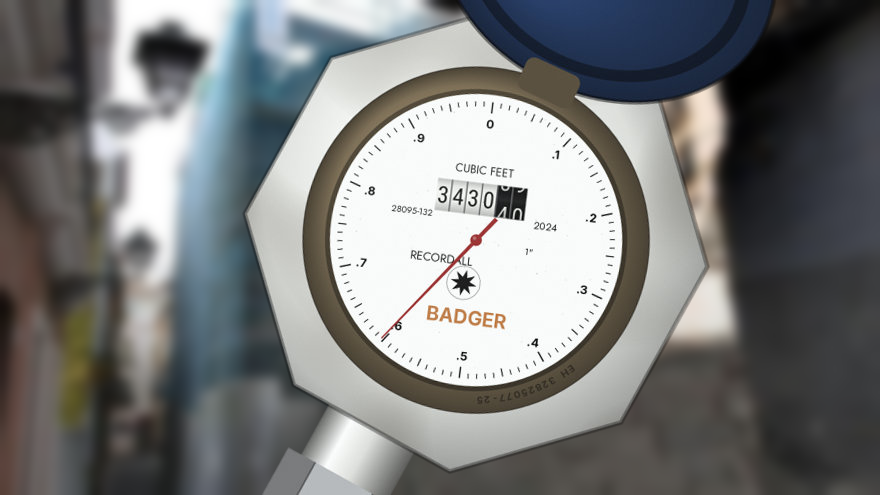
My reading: 343039.60 ft³
